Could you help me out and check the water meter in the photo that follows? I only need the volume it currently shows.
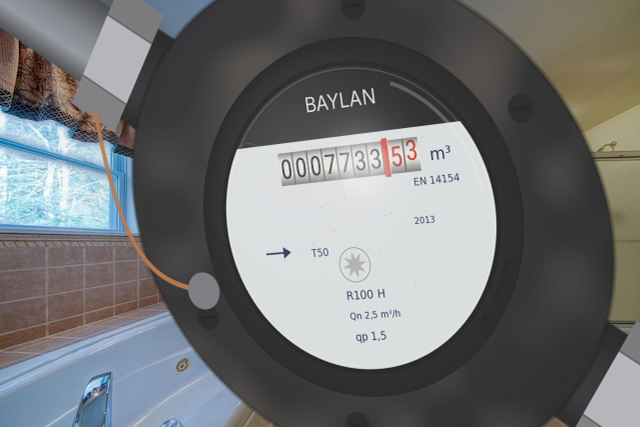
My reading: 7733.53 m³
